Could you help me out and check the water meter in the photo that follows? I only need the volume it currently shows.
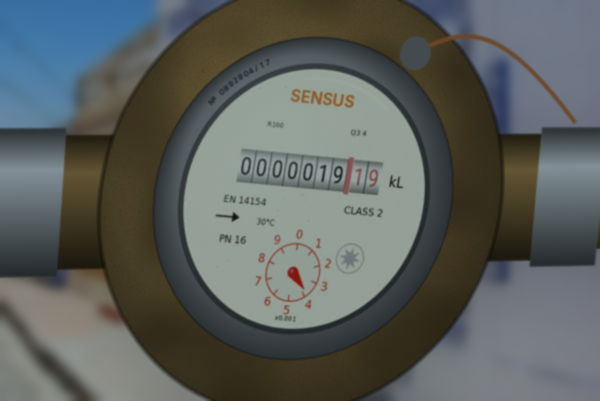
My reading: 19.193 kL
